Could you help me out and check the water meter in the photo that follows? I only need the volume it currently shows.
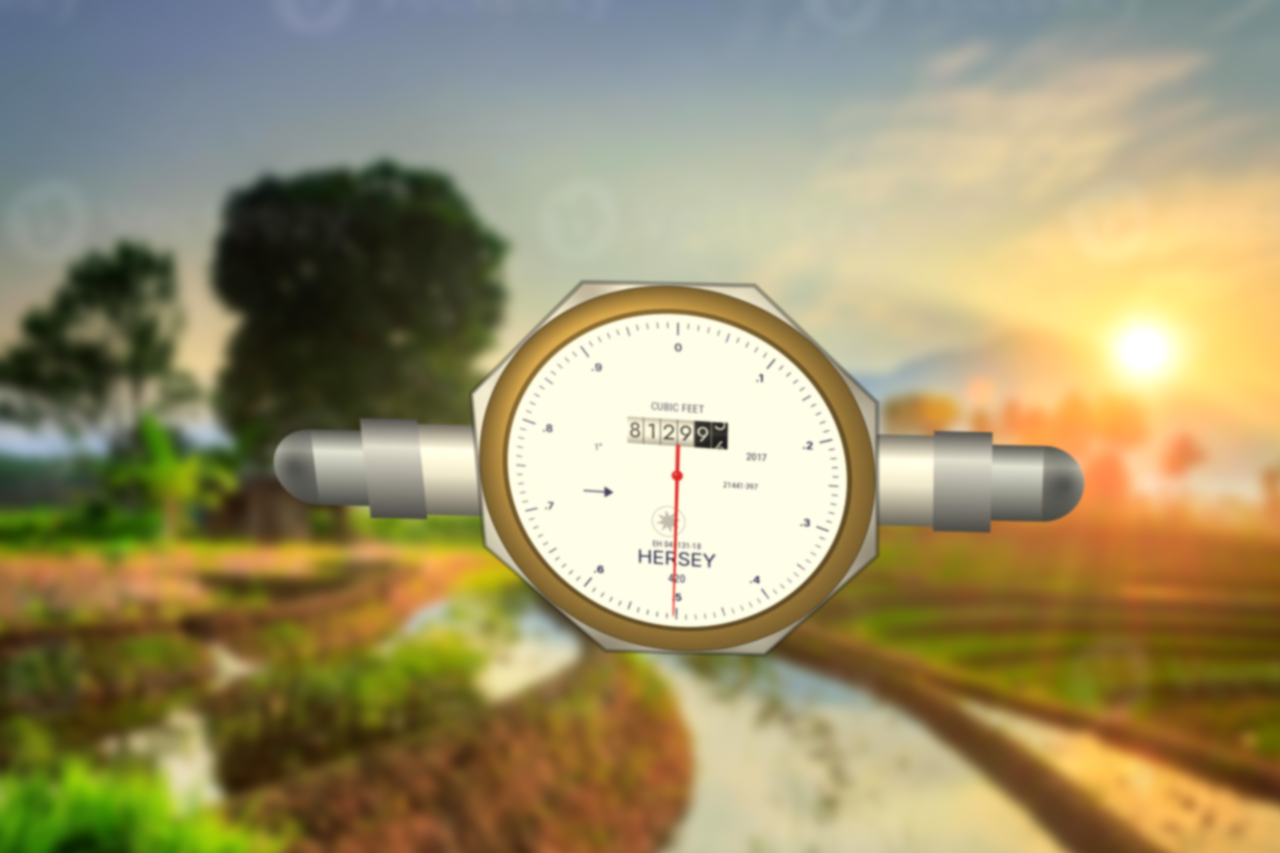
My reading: 812995.50 ft³
